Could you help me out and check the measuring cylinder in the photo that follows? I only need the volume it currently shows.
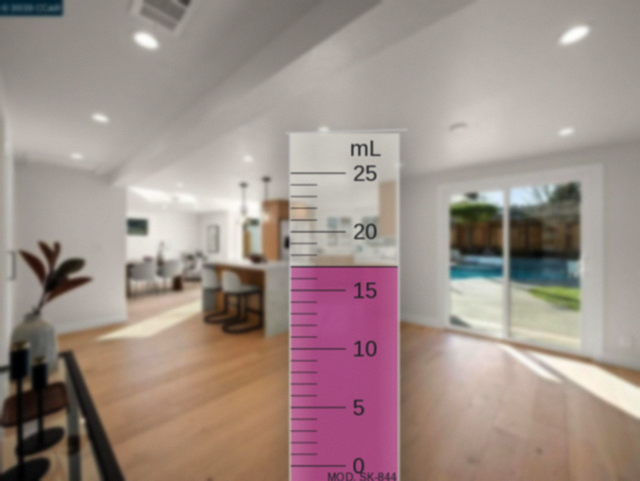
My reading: 17 mL
